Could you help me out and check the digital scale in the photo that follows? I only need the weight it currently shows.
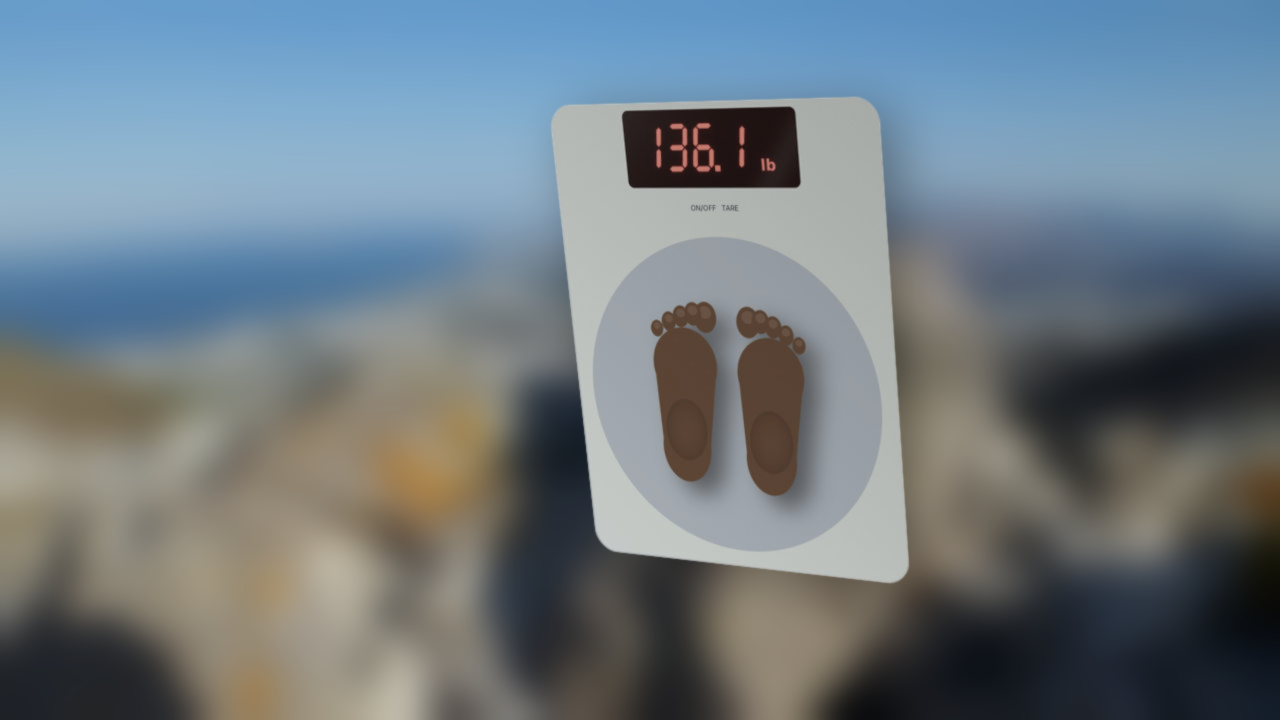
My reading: 136.1 lb
